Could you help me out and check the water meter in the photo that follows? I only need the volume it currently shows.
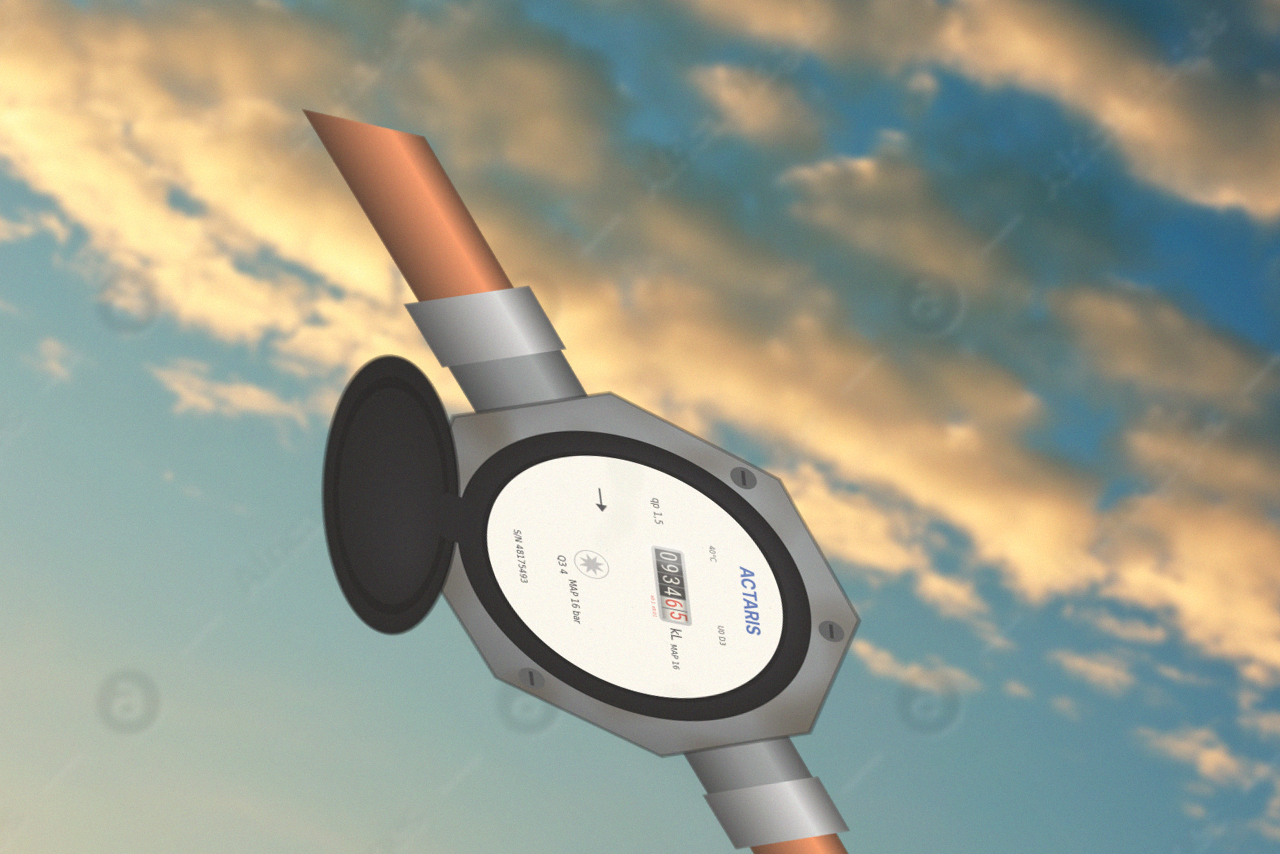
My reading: 934.65 kL
